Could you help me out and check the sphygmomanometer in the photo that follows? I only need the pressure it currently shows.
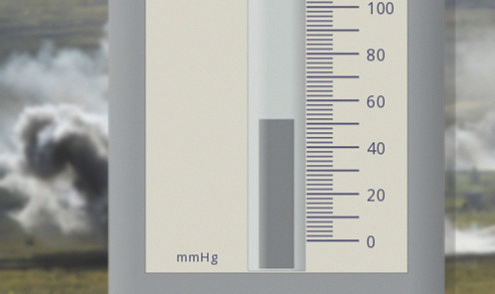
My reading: 52 mmHg
